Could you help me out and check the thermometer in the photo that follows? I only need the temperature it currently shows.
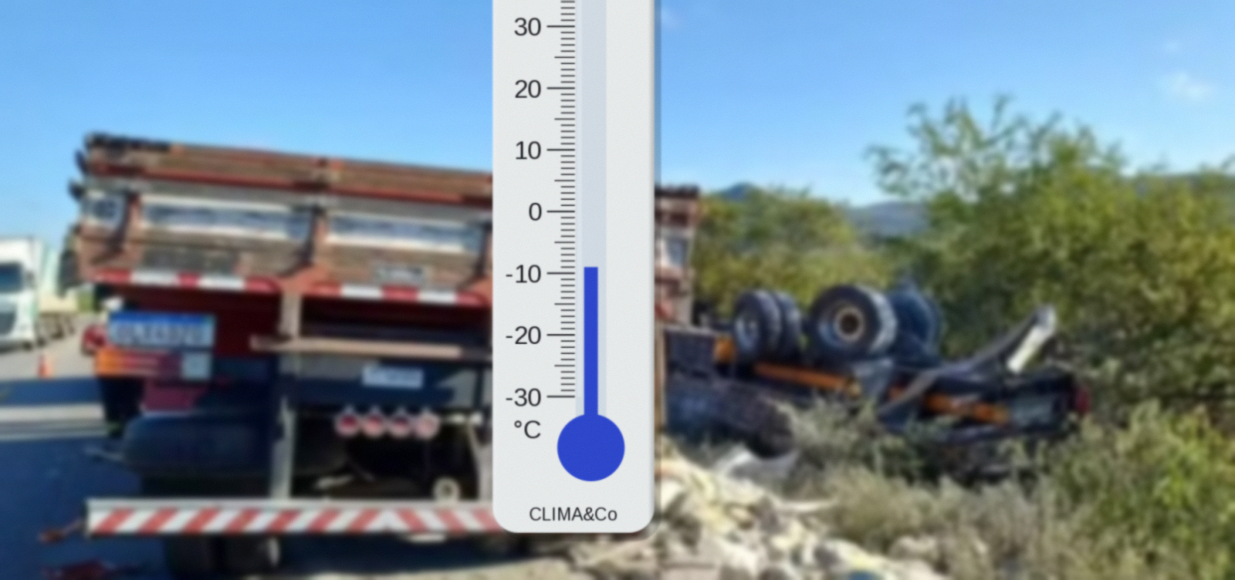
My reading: -9 °C
